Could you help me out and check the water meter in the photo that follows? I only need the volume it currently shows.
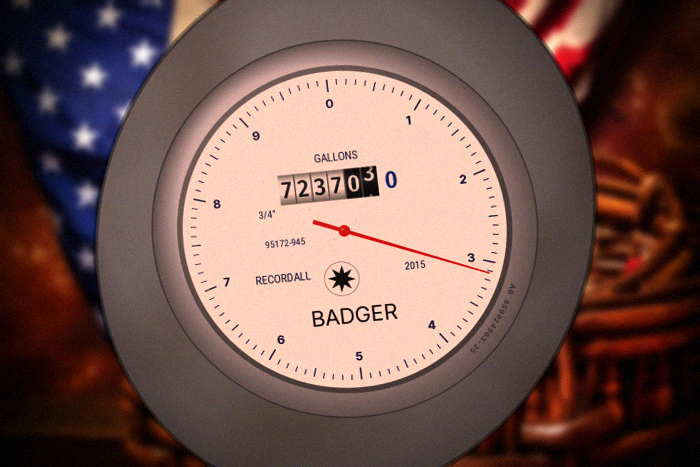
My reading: 7237033.1 gal
